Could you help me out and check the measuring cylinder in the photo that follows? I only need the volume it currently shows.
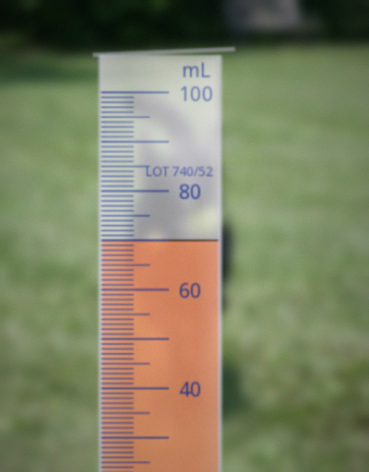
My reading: 70 mL
